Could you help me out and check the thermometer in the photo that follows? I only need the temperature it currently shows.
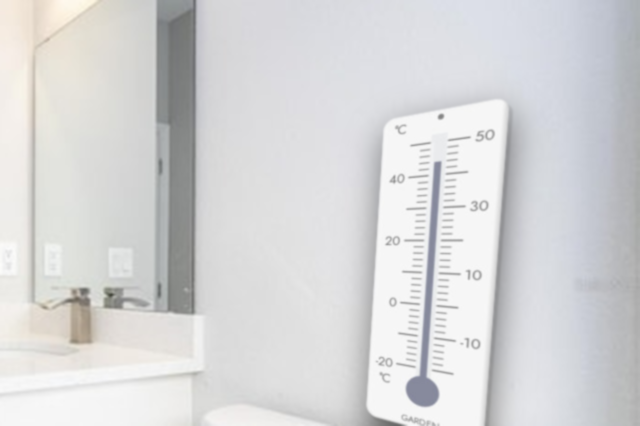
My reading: 44 °C
